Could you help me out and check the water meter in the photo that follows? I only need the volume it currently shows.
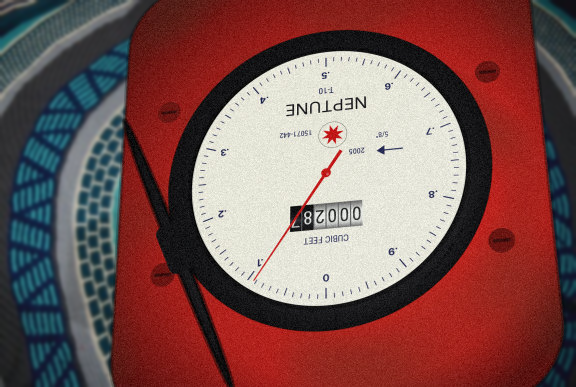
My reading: 287.09 ft³
